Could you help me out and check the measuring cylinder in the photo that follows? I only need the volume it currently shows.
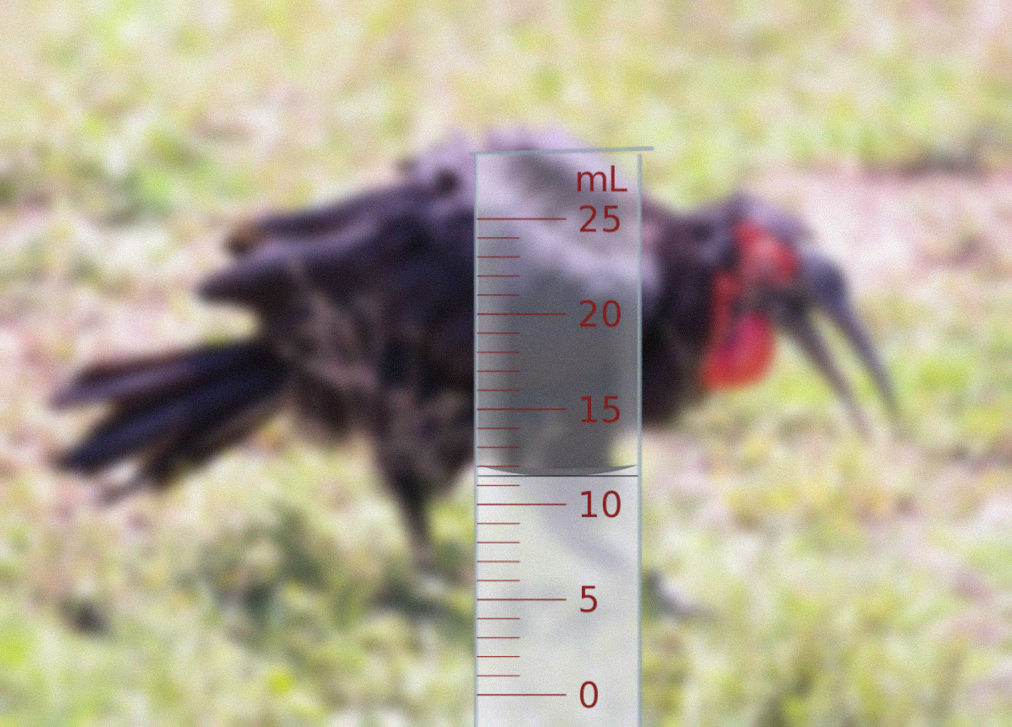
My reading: 11.5 mL
